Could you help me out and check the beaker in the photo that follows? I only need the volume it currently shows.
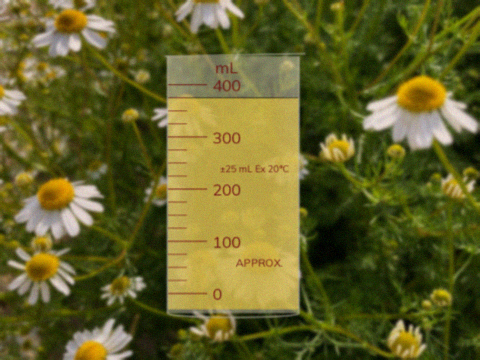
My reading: 375 mL
